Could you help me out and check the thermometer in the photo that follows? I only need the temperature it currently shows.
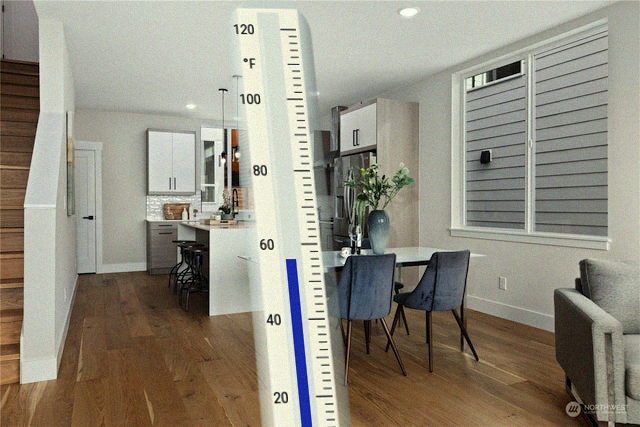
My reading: 56 °F
